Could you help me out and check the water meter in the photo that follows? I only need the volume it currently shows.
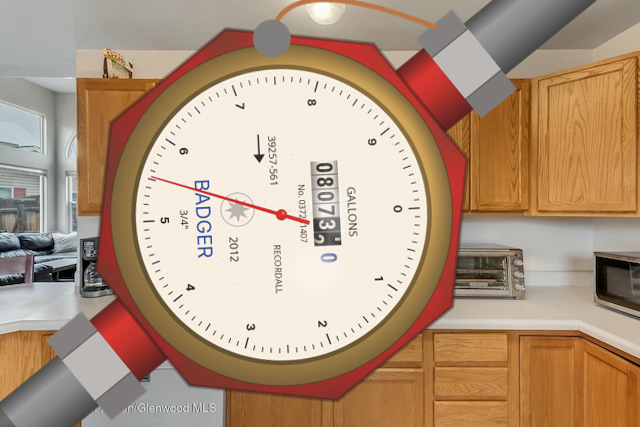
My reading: 807315.5 gal
